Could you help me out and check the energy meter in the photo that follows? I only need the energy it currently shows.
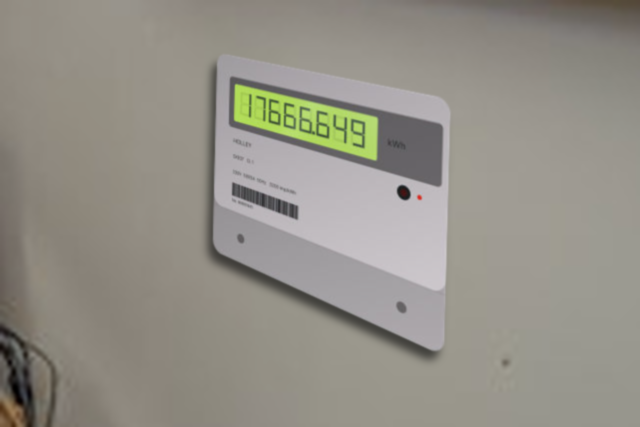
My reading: 17666.649 kWh
